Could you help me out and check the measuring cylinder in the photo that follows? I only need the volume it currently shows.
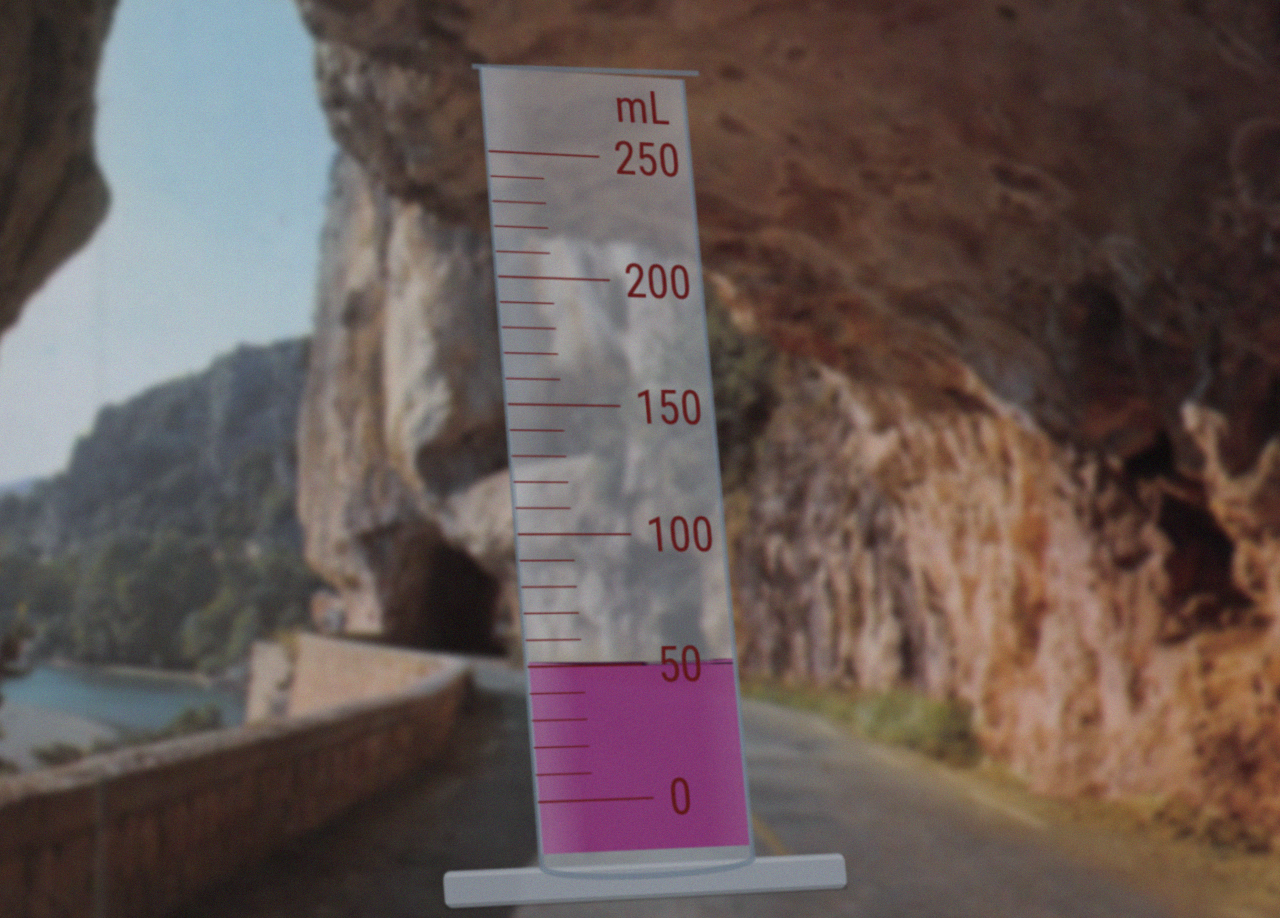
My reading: 50 mL
